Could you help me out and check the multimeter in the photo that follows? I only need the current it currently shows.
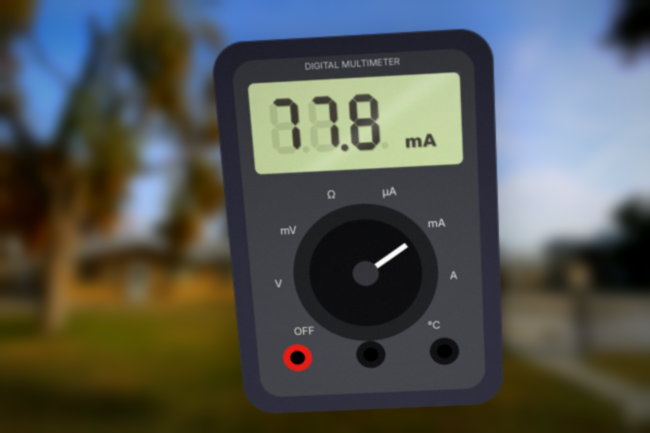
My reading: 77.8 mA
